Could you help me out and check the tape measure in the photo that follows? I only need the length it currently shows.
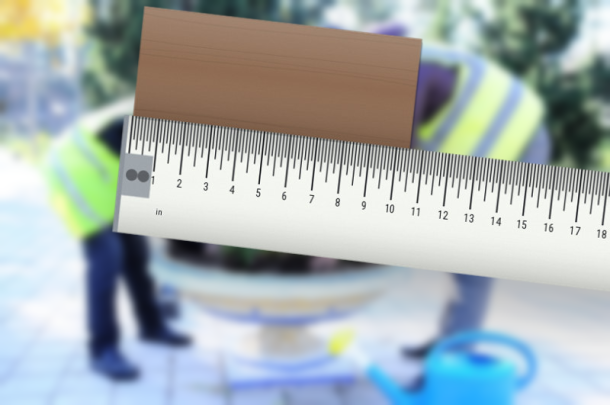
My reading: 10.5 in
